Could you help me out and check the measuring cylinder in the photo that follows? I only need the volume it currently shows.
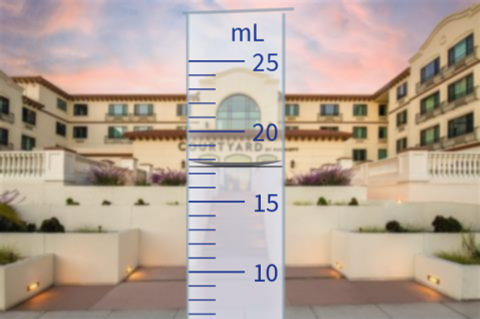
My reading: 17.5 mL
